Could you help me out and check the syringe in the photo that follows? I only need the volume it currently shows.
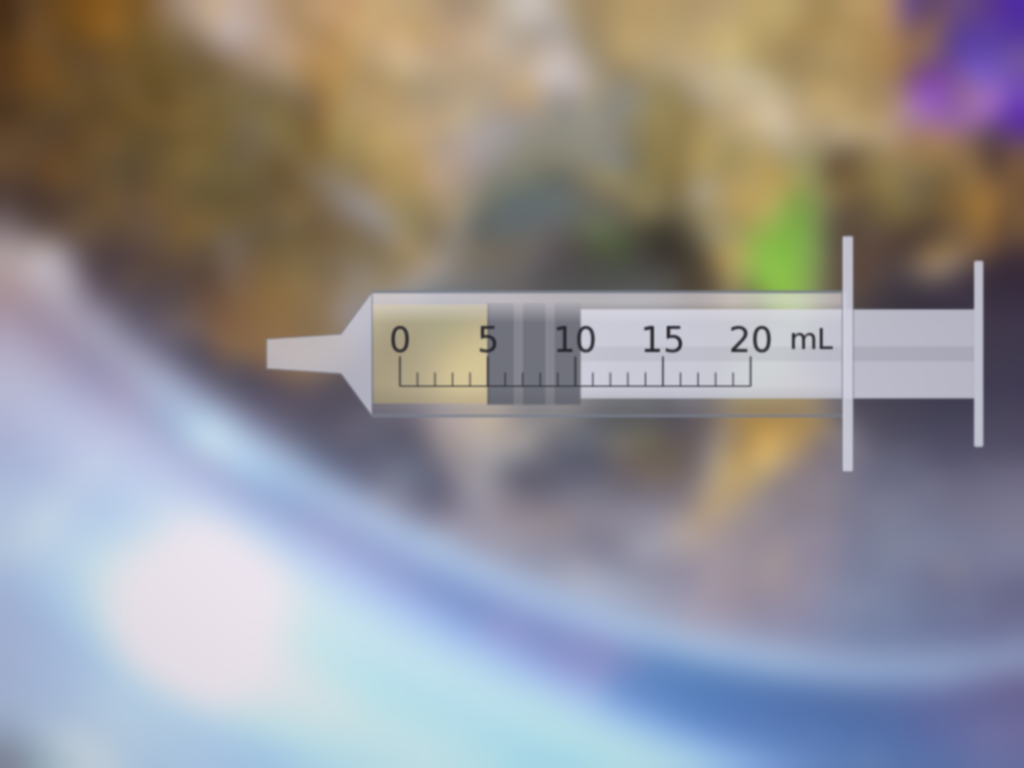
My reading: 5 mL
